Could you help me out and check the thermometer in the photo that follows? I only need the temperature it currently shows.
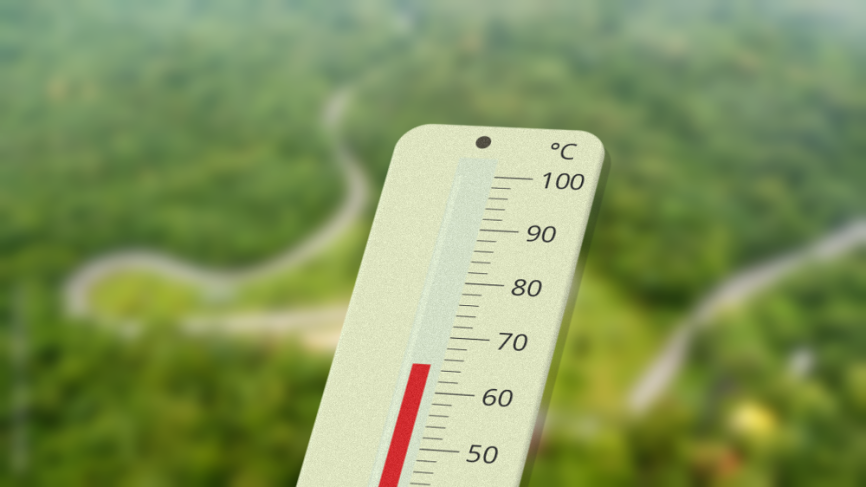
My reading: 65 °C
